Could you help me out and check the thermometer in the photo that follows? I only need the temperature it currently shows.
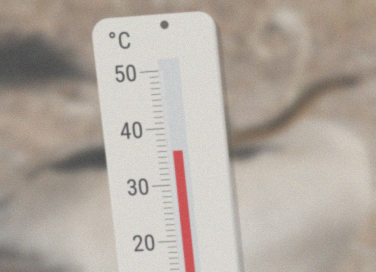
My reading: 36 °C
